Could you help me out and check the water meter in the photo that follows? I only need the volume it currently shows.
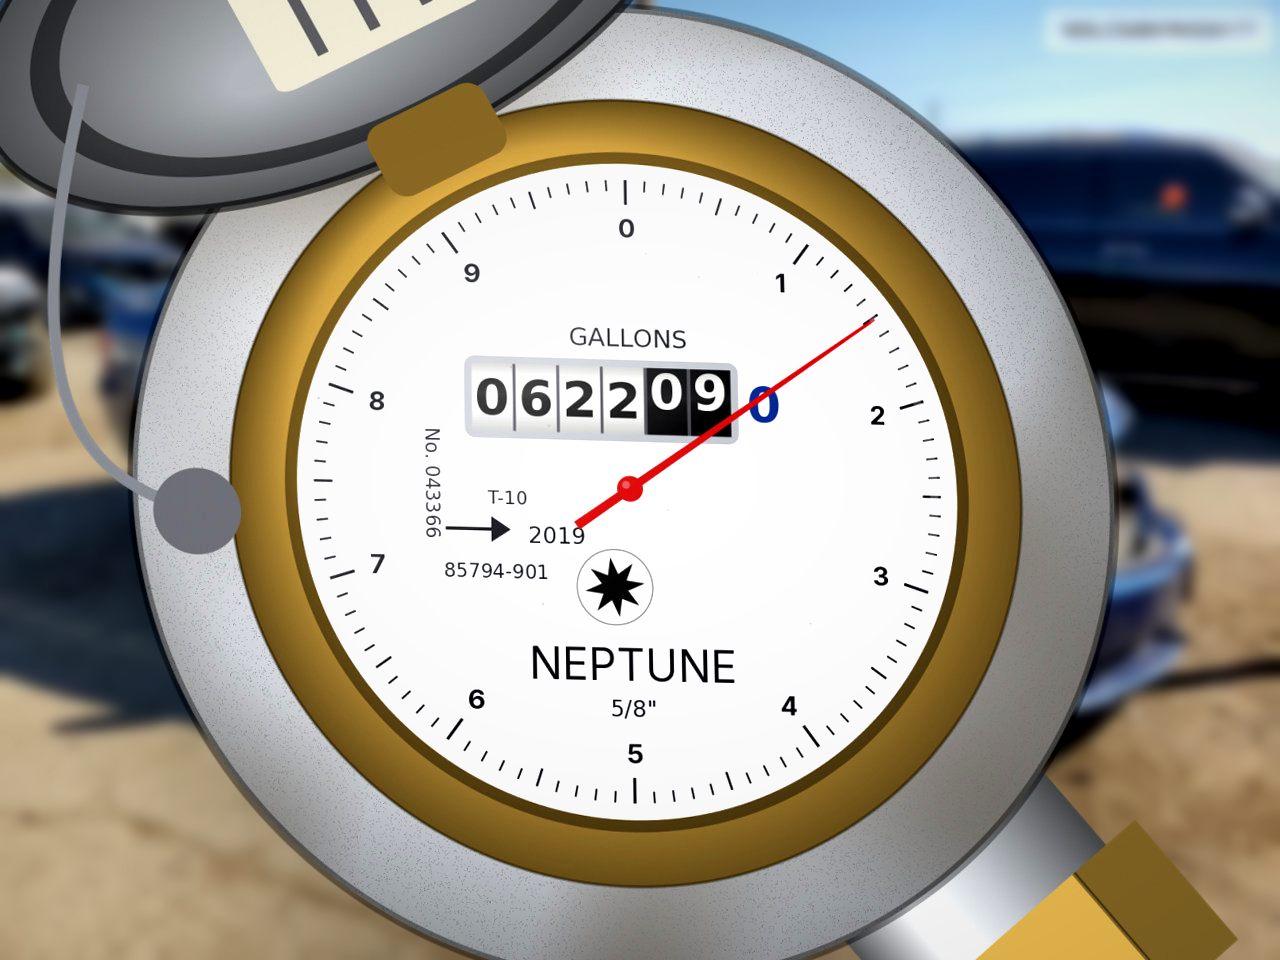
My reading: 622091.5 gal
